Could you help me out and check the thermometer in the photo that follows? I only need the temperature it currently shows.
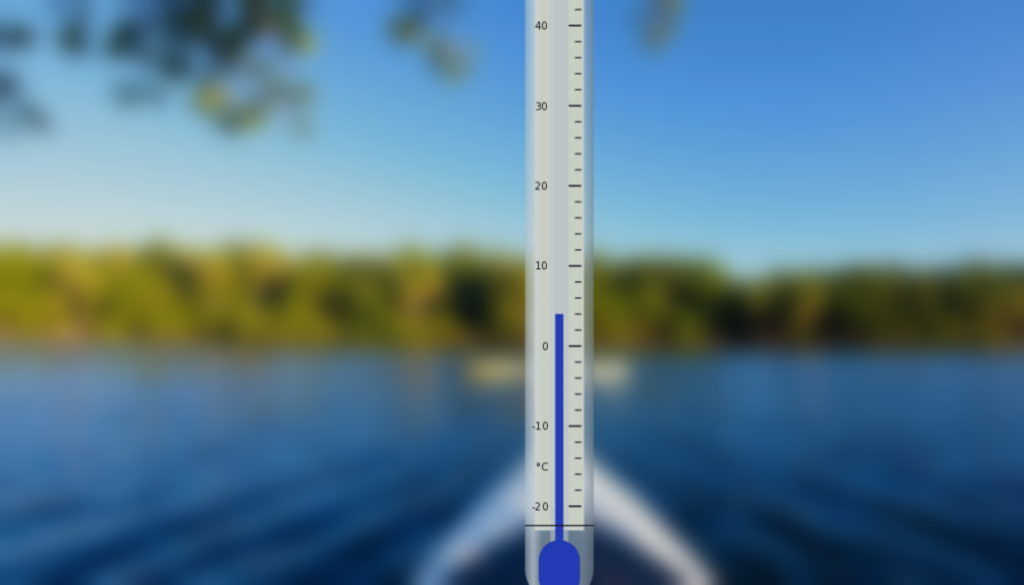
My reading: 4 °C
